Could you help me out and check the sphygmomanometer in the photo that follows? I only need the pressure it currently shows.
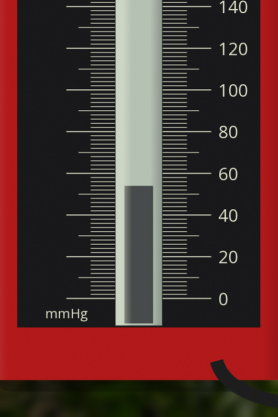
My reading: 54 mmHg
